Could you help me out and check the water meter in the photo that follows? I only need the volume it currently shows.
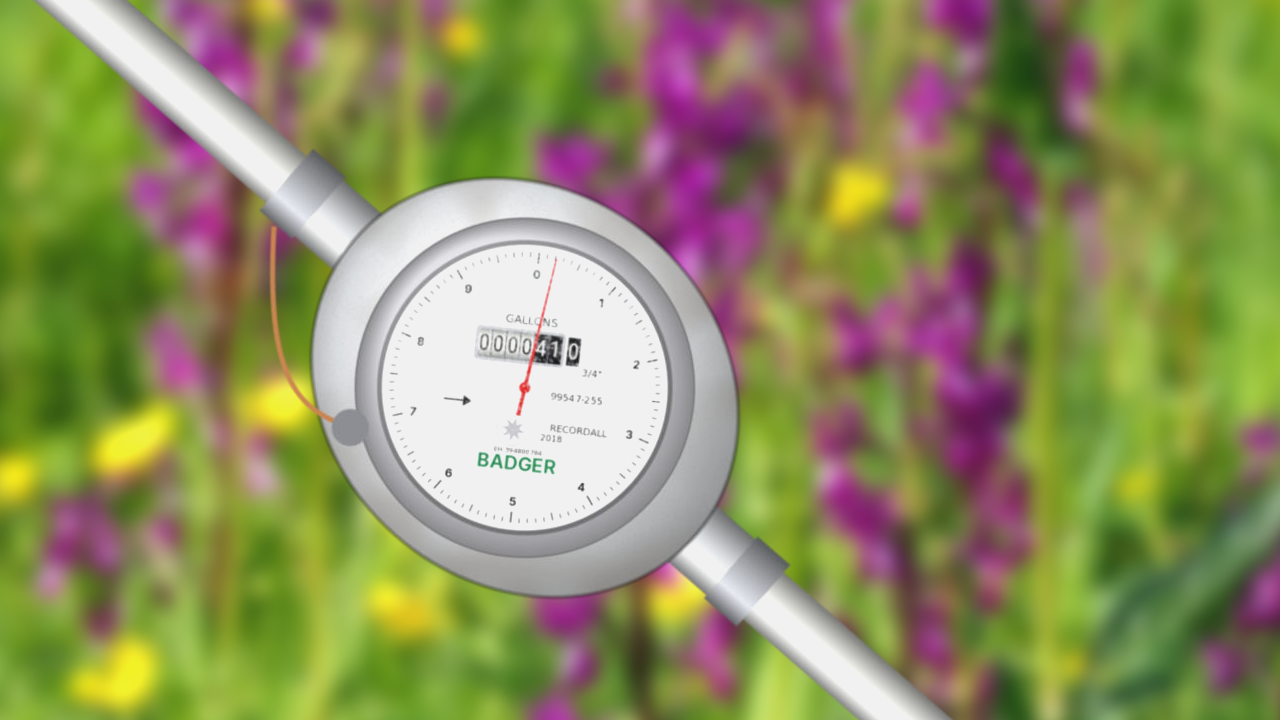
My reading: 410.2 gal
